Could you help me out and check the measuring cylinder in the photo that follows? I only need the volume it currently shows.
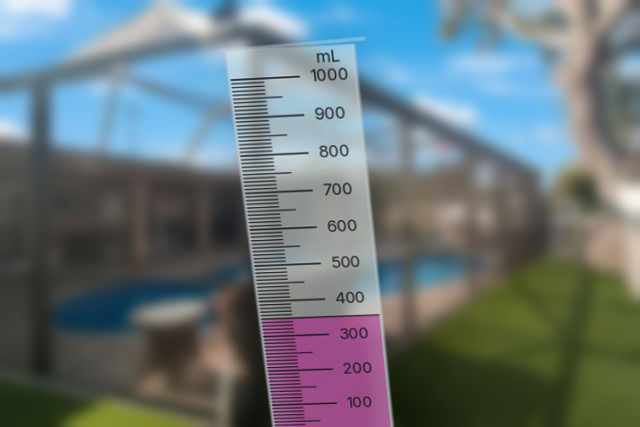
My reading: 350 mL
